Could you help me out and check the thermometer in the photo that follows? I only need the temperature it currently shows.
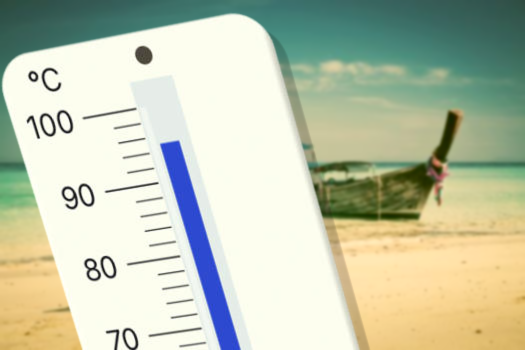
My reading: 95 °C
